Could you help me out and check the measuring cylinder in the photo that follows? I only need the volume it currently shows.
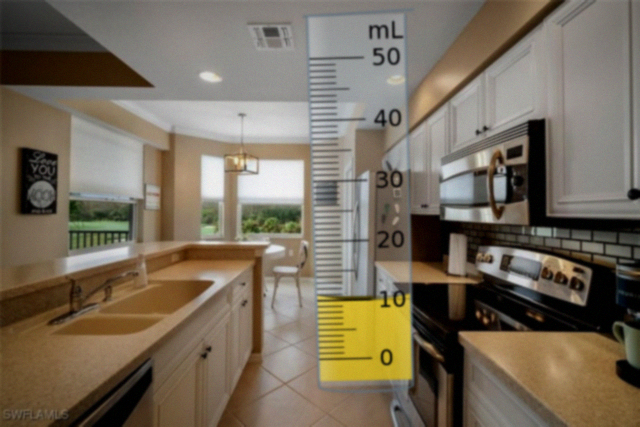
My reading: 10 mL
